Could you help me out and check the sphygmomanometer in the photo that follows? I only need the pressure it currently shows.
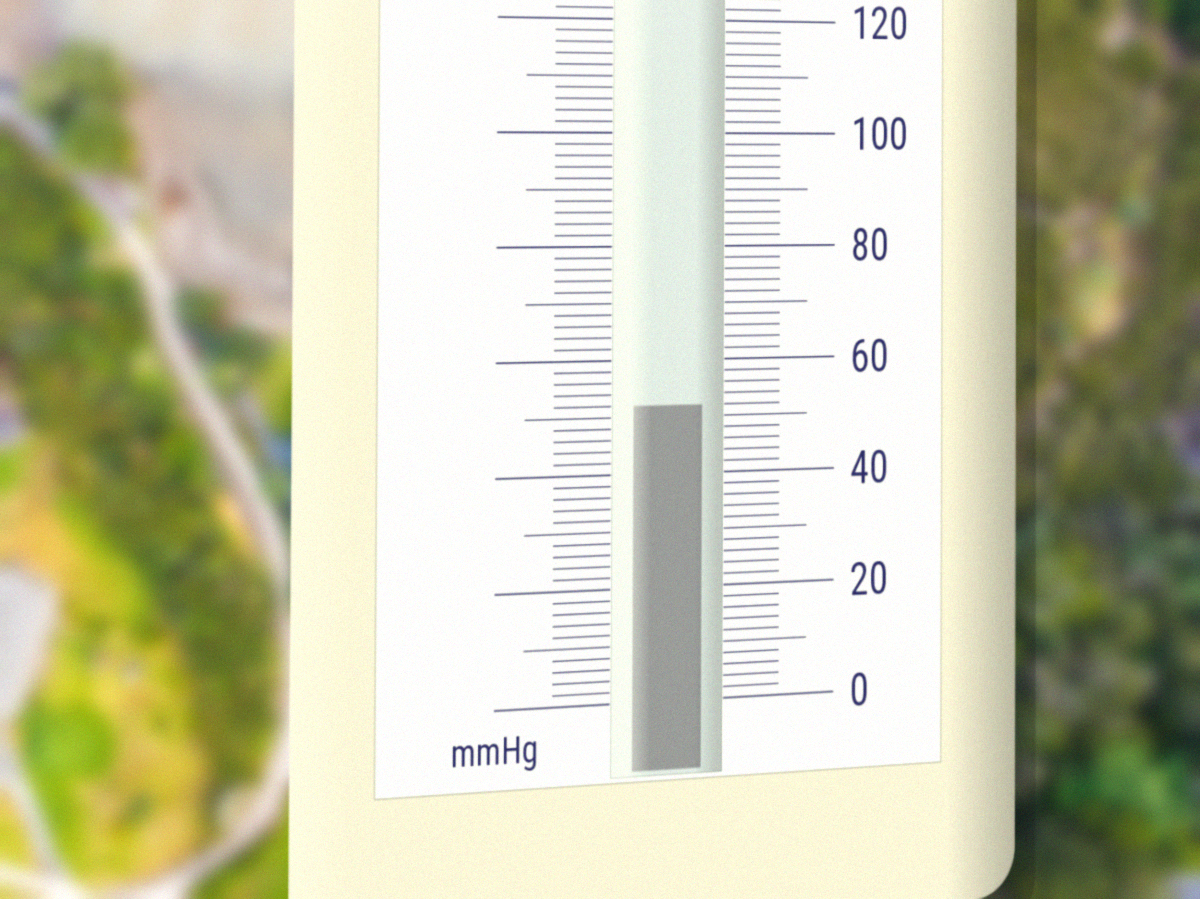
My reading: 52 mmHg
